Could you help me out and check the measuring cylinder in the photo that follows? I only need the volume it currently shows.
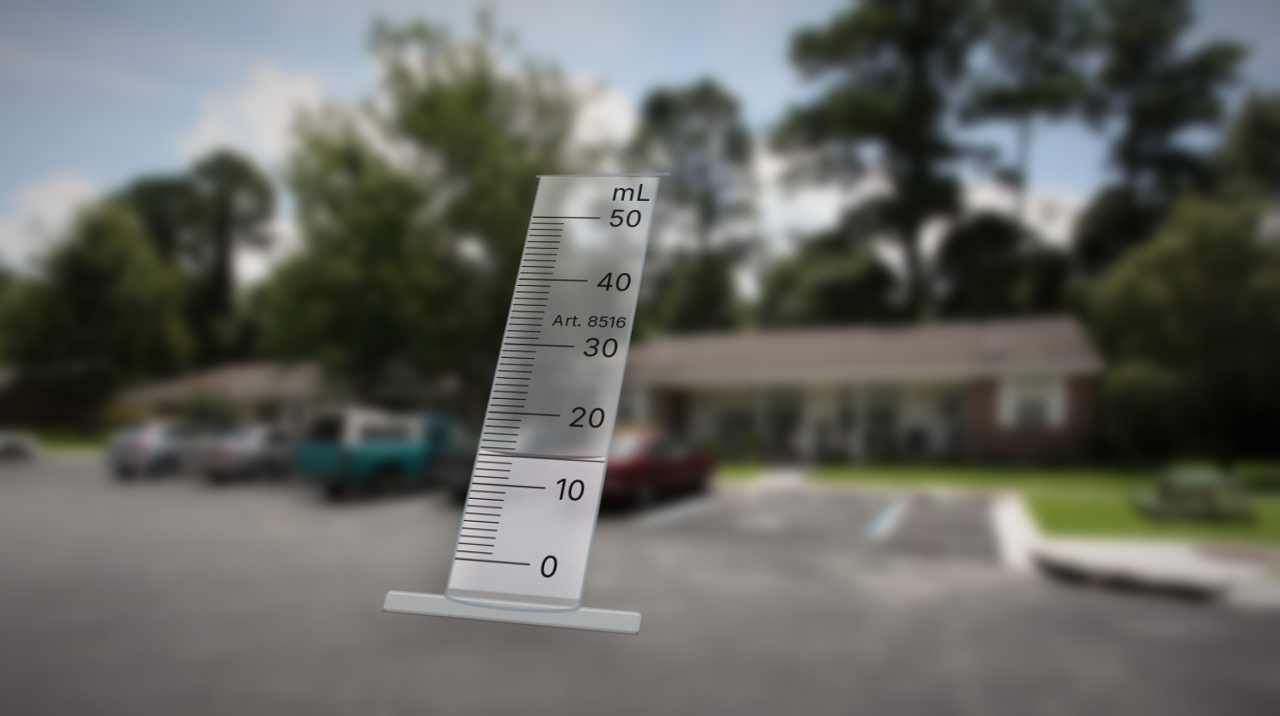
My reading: 14 mL
